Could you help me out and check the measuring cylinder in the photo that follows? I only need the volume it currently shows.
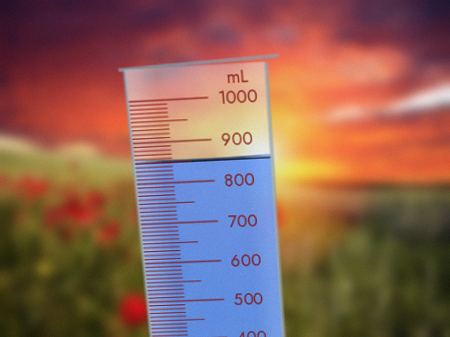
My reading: 850 mL
